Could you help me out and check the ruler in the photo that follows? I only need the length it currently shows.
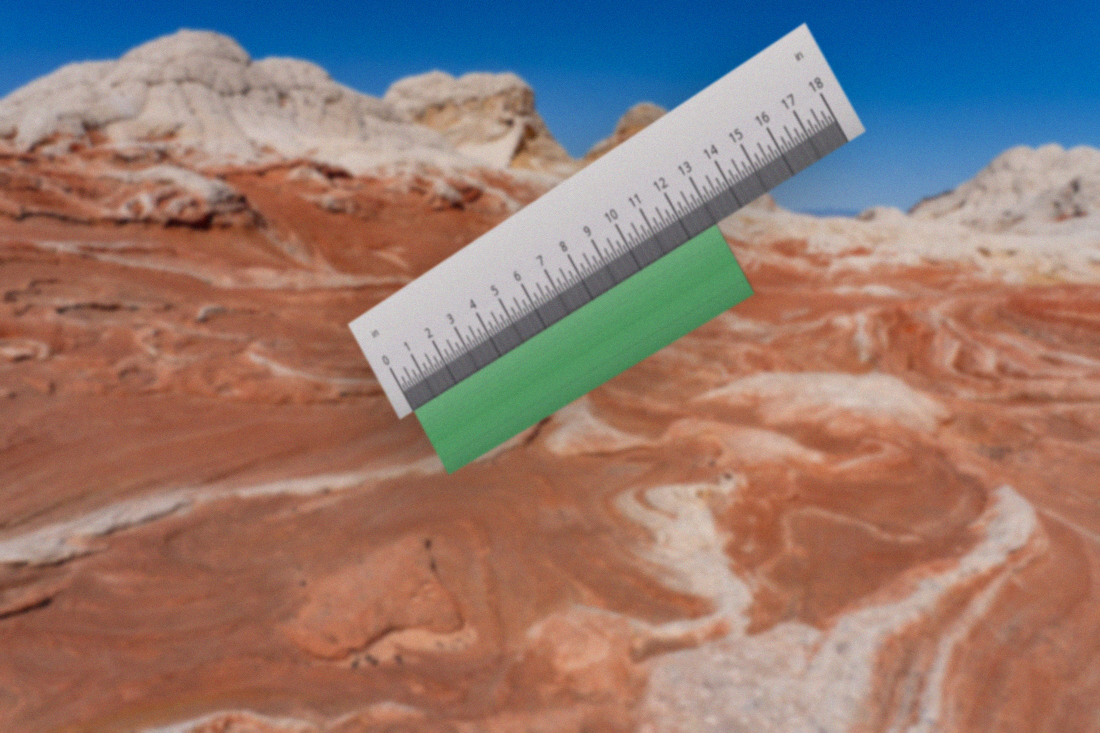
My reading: 13 in
